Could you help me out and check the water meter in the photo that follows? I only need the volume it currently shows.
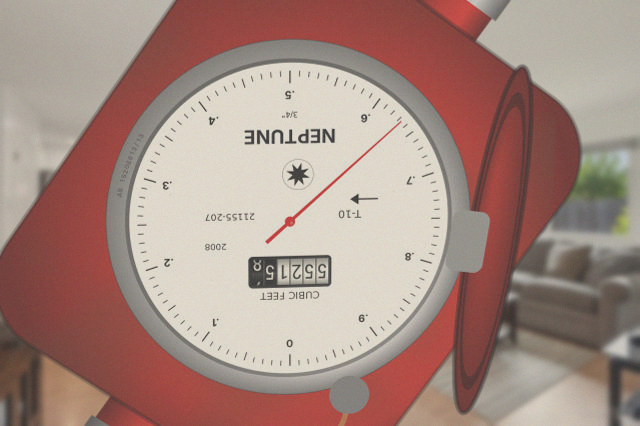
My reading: 552157.63 ft³
